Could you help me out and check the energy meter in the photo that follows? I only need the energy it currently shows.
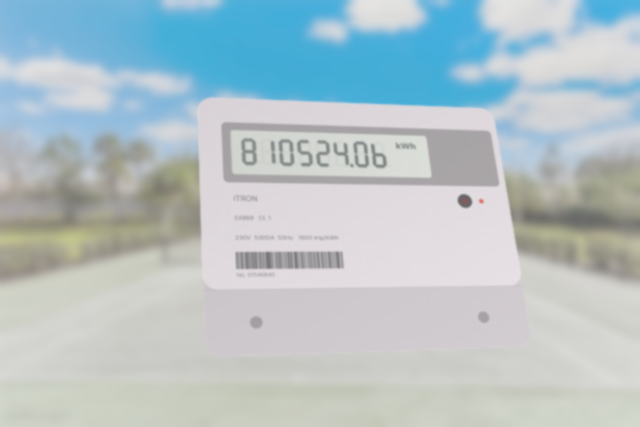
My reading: 810524.06 kWh
